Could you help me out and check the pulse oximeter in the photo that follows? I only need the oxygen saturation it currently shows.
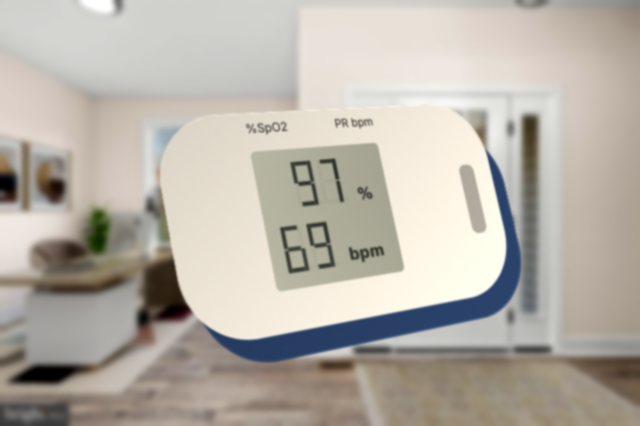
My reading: 97 %
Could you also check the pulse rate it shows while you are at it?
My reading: 69 bpm
